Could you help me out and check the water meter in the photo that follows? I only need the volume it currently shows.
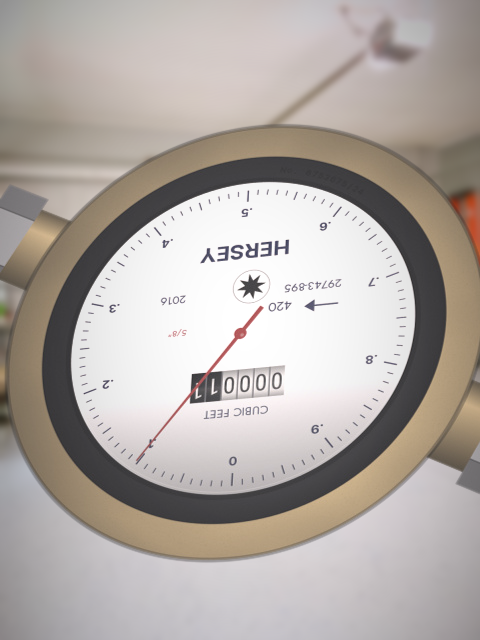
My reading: 11.10 ft³
